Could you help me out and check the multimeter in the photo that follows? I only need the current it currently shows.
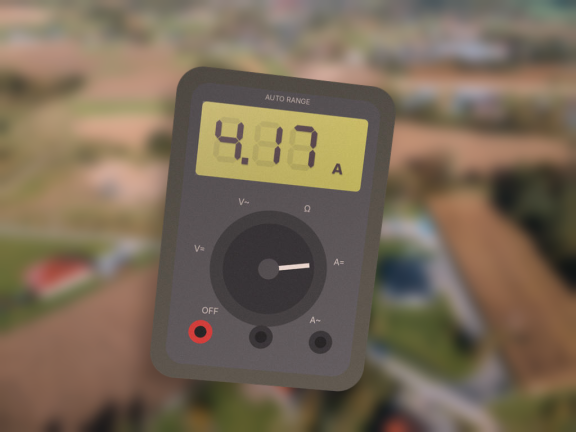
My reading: 4.17 A
